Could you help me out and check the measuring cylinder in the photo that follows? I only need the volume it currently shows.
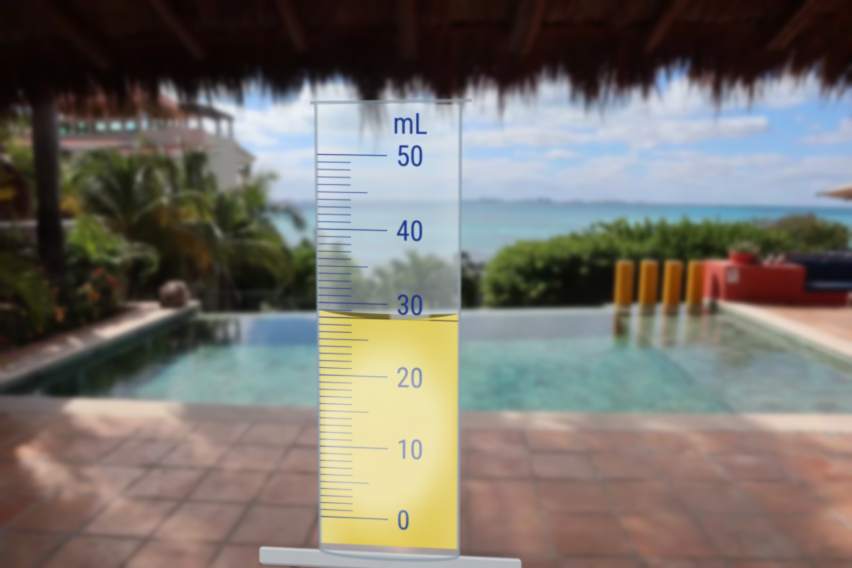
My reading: 28 mL
